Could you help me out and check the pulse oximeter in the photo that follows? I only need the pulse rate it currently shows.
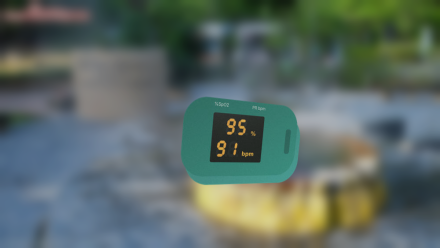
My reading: 91 bpm
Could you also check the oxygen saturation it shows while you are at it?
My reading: 95 %
